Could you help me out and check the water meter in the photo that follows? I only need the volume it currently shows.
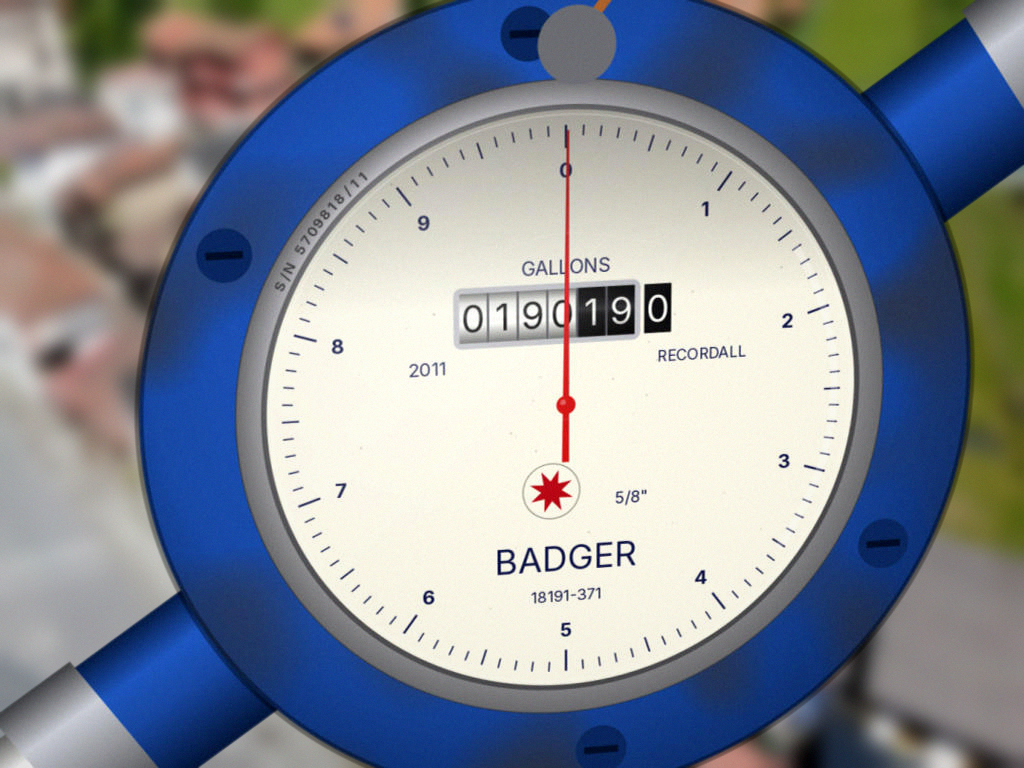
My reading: 190190.0 gal
